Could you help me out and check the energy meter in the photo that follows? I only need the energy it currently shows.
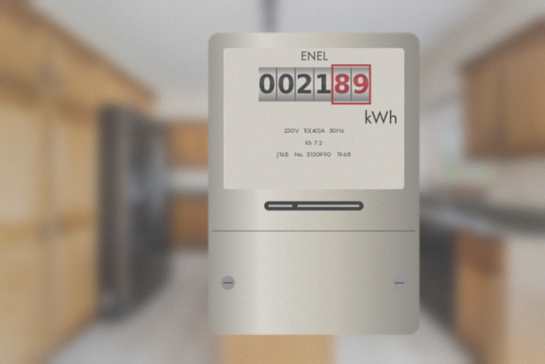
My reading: 21.89 kWh
